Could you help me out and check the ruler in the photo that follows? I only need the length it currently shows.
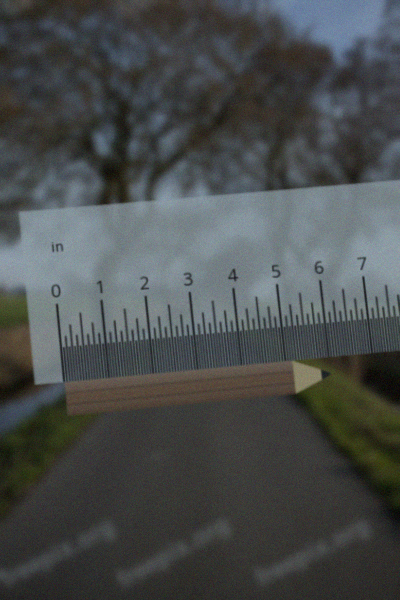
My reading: 6 in
